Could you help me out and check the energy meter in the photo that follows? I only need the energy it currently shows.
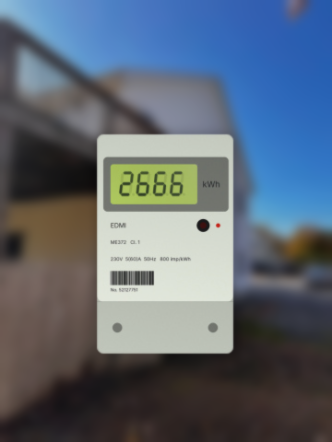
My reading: 2666 kWh
